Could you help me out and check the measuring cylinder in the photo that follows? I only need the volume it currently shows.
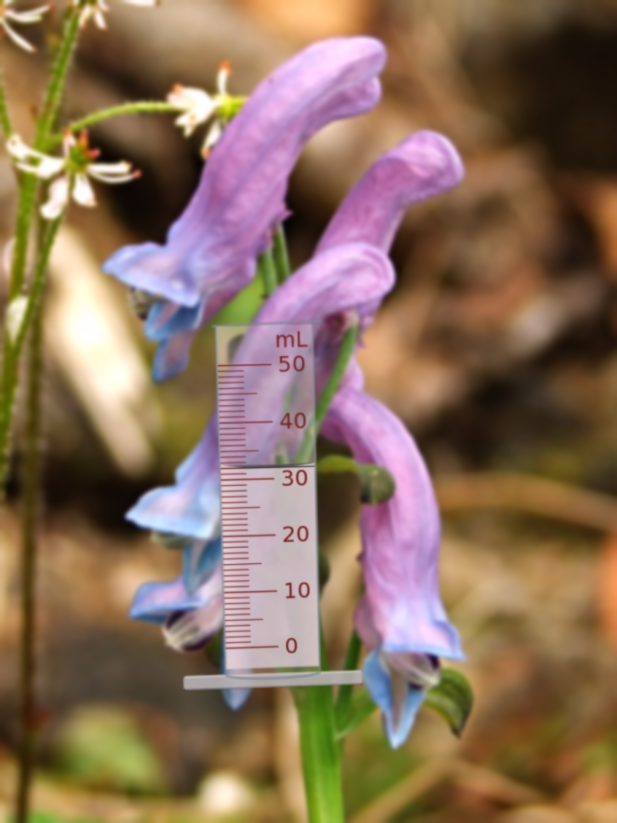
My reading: 32 mL
